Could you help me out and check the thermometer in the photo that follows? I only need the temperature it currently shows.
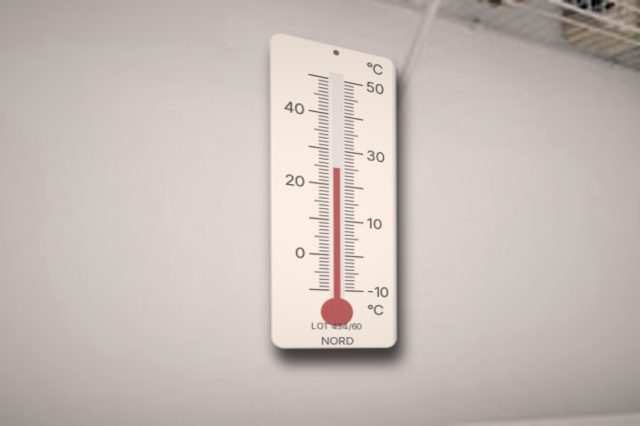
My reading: 25 °C
